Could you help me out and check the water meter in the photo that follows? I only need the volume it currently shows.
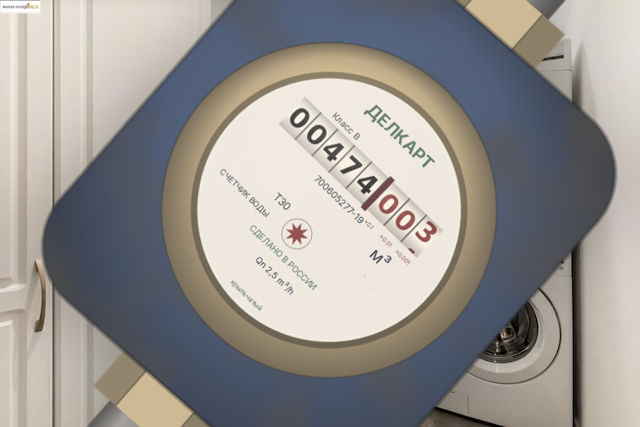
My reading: 474.003 m³
